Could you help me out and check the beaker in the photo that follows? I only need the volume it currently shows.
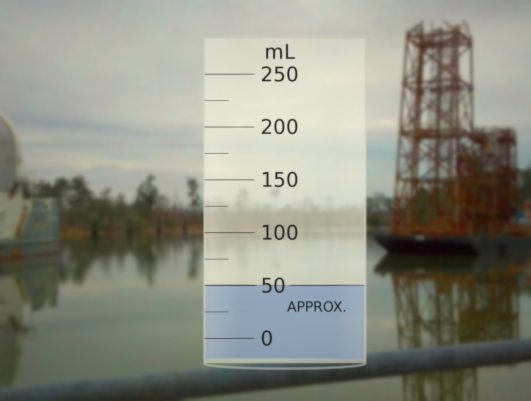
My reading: 50 mL
